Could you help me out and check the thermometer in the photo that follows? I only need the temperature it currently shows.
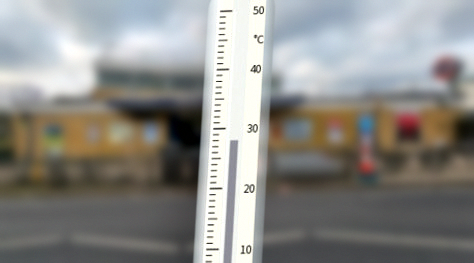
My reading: 28 °C
